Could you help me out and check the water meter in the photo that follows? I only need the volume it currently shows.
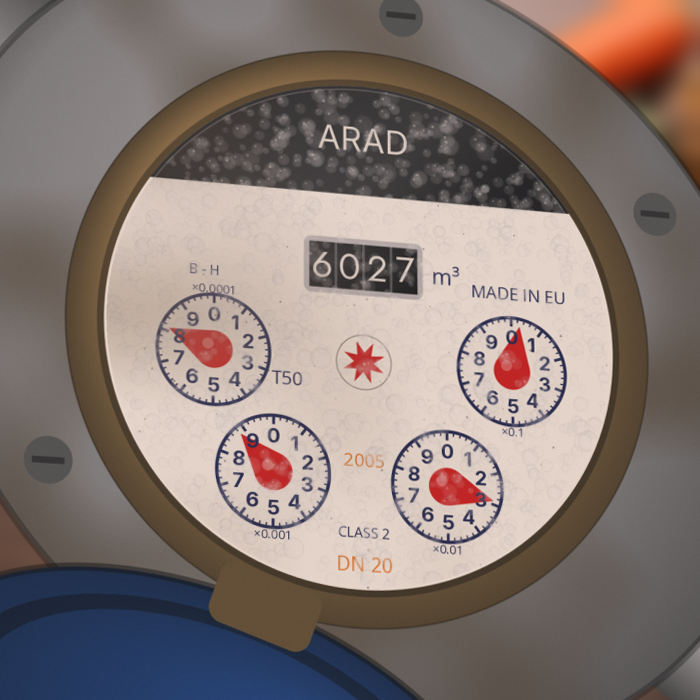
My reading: 6027.0288 m³
